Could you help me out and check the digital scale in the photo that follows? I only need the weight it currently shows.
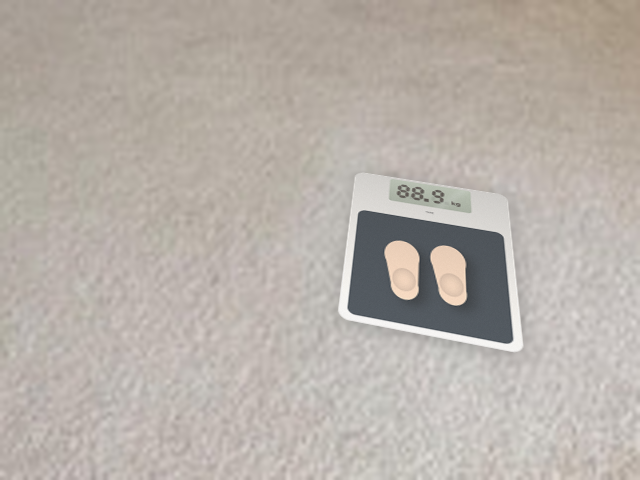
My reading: 88.9 kg
